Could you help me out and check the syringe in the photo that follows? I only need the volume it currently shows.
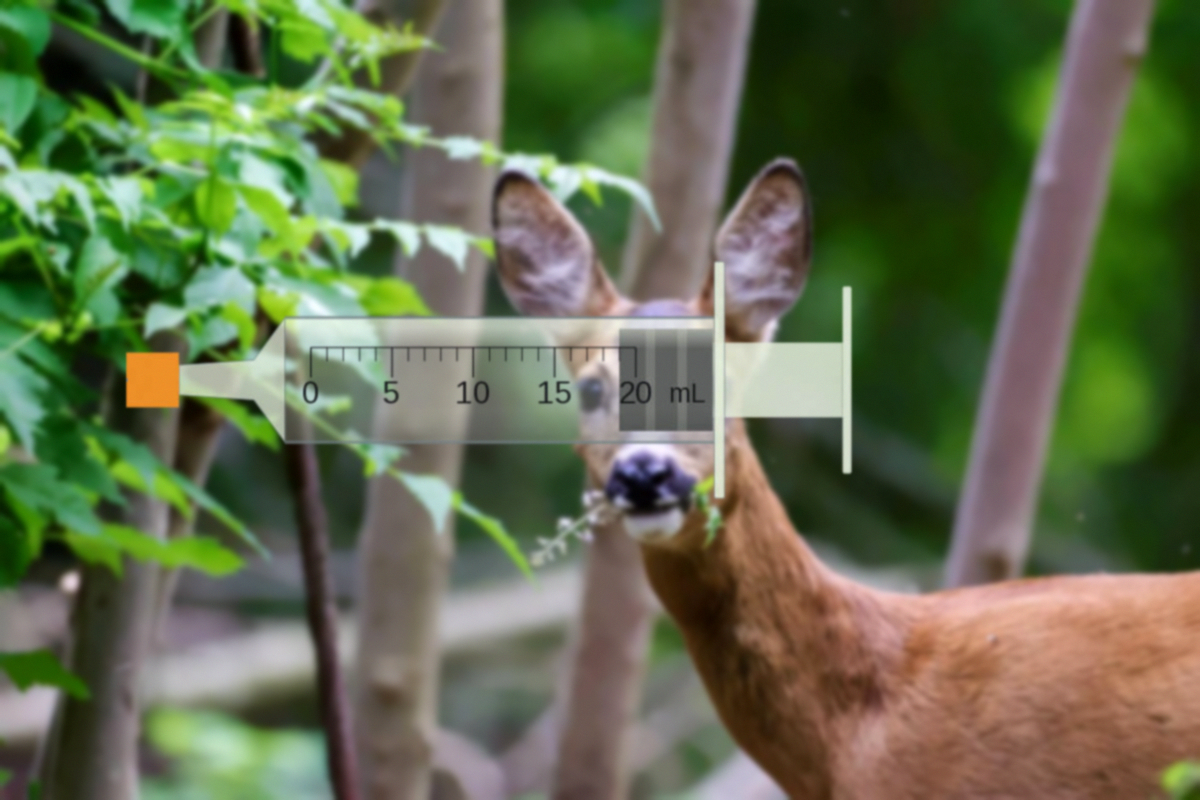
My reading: 19 mL
